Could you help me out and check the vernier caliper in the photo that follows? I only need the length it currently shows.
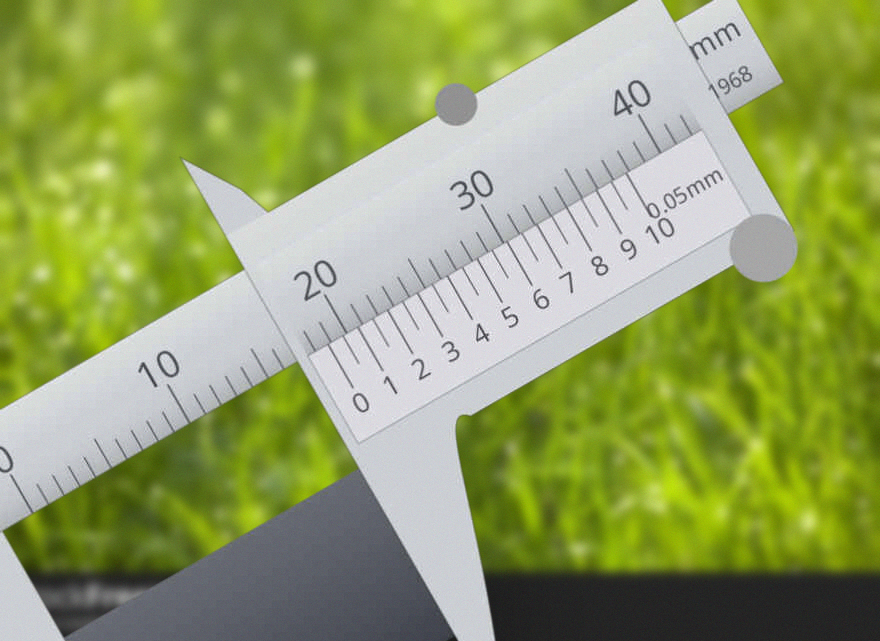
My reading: 18.8 mm
